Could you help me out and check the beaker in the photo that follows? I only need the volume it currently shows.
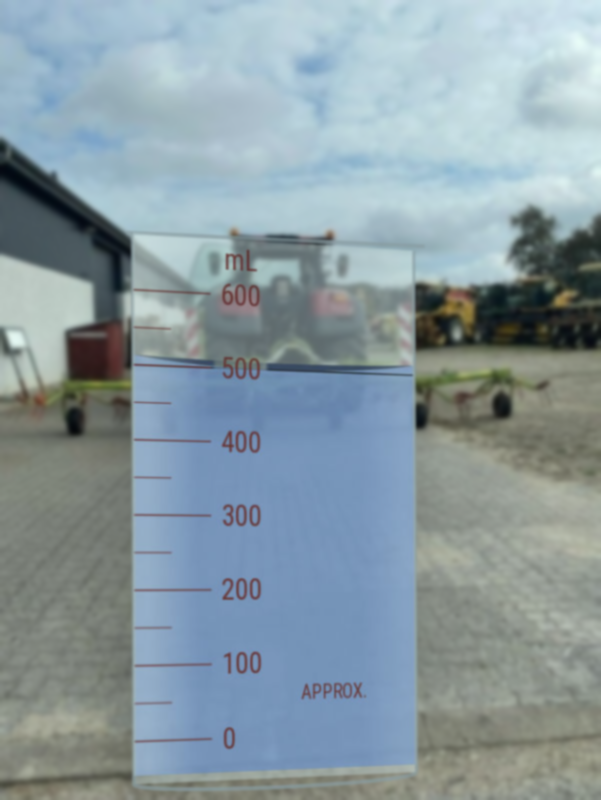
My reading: 500 mL
